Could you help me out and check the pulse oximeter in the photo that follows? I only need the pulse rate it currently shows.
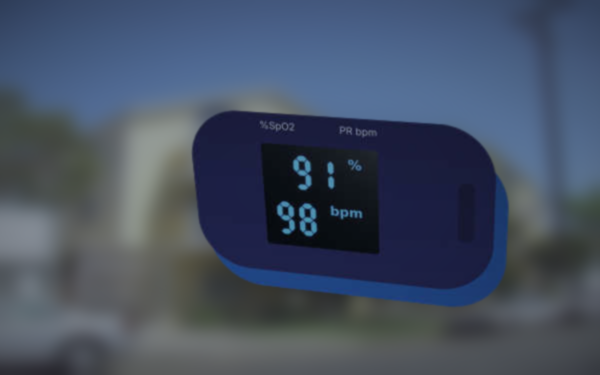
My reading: 98 bpm
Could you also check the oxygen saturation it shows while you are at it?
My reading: 91 %
